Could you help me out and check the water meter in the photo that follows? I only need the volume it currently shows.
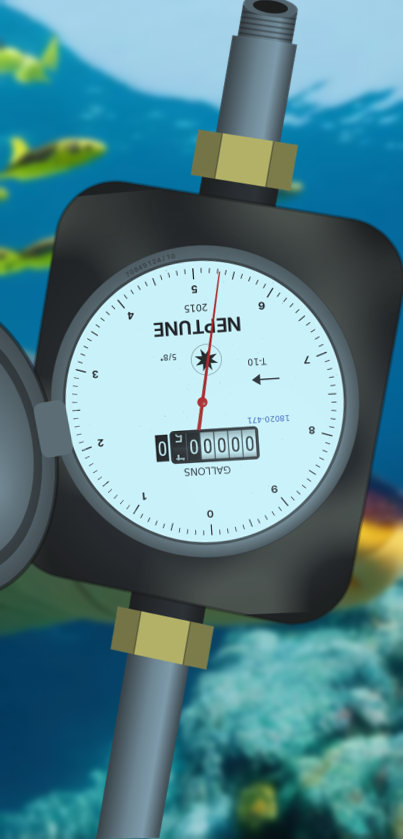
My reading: 45.3 gal
